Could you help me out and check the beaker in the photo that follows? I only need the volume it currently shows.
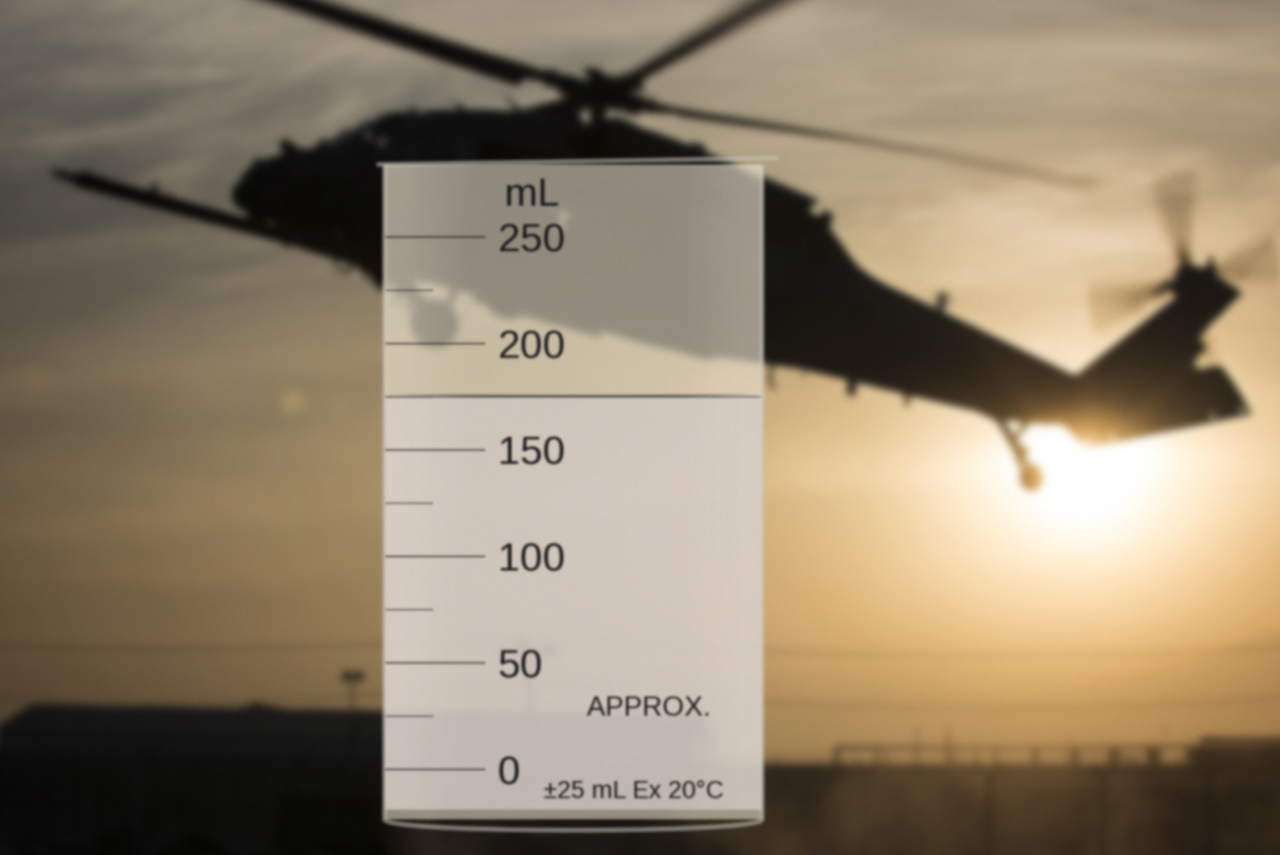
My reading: 175 mL
